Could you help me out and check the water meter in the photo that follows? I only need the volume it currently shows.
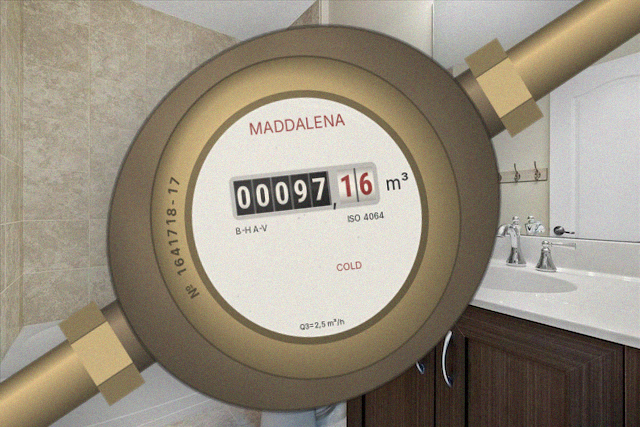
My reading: 97.16 m³
